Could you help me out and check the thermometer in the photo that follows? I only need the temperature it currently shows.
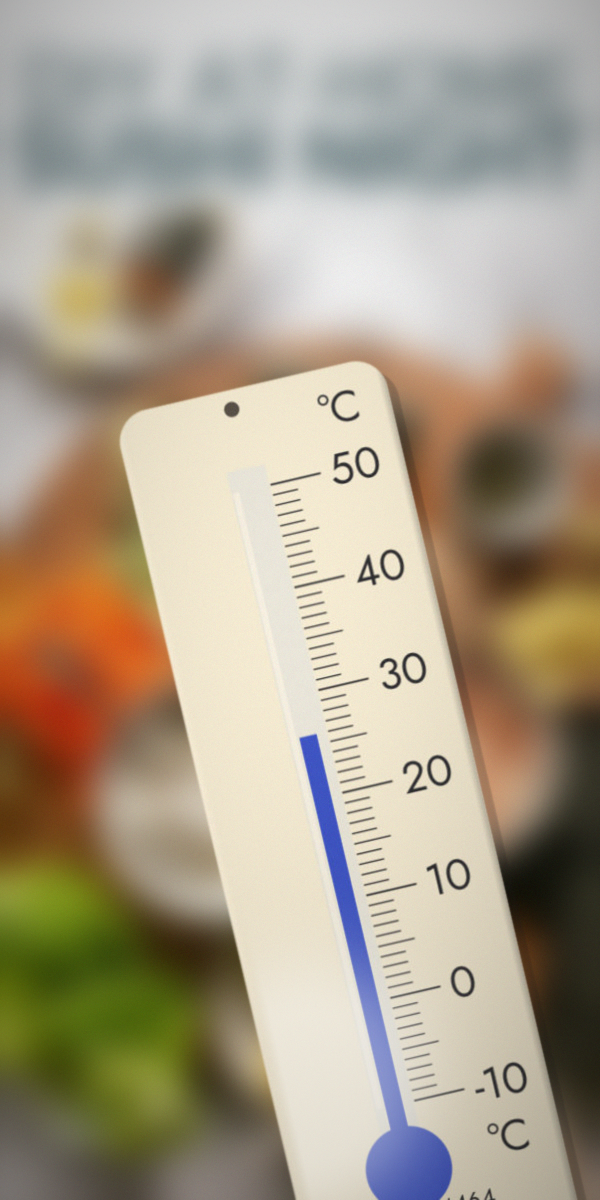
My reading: 26 °C
